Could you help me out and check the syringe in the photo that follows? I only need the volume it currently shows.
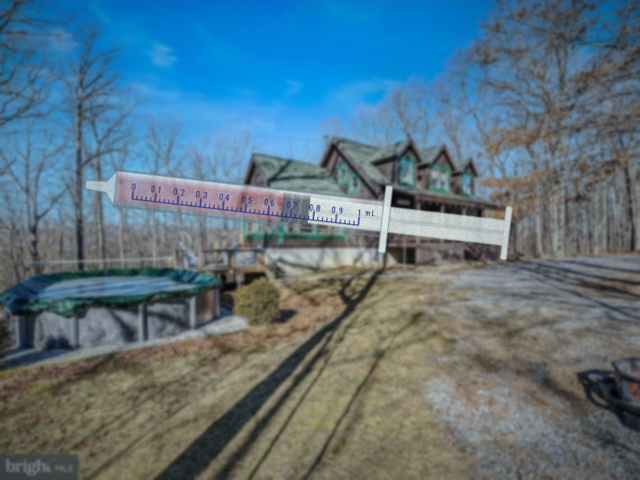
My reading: 0.66 mL
